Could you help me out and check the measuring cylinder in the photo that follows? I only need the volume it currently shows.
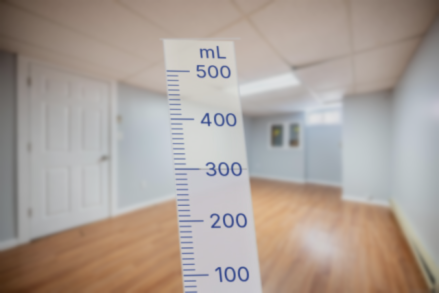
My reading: 300 mL
